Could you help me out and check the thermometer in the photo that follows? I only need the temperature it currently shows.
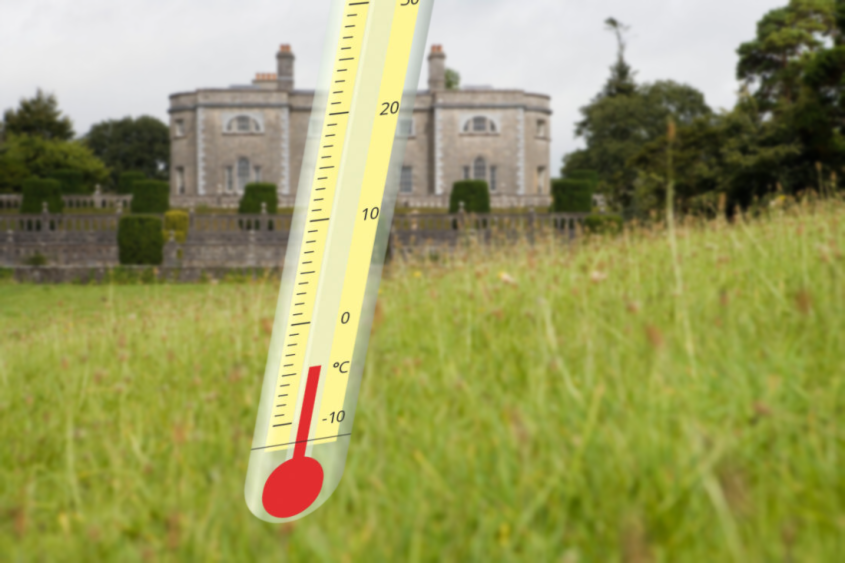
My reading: -4.5 °C
